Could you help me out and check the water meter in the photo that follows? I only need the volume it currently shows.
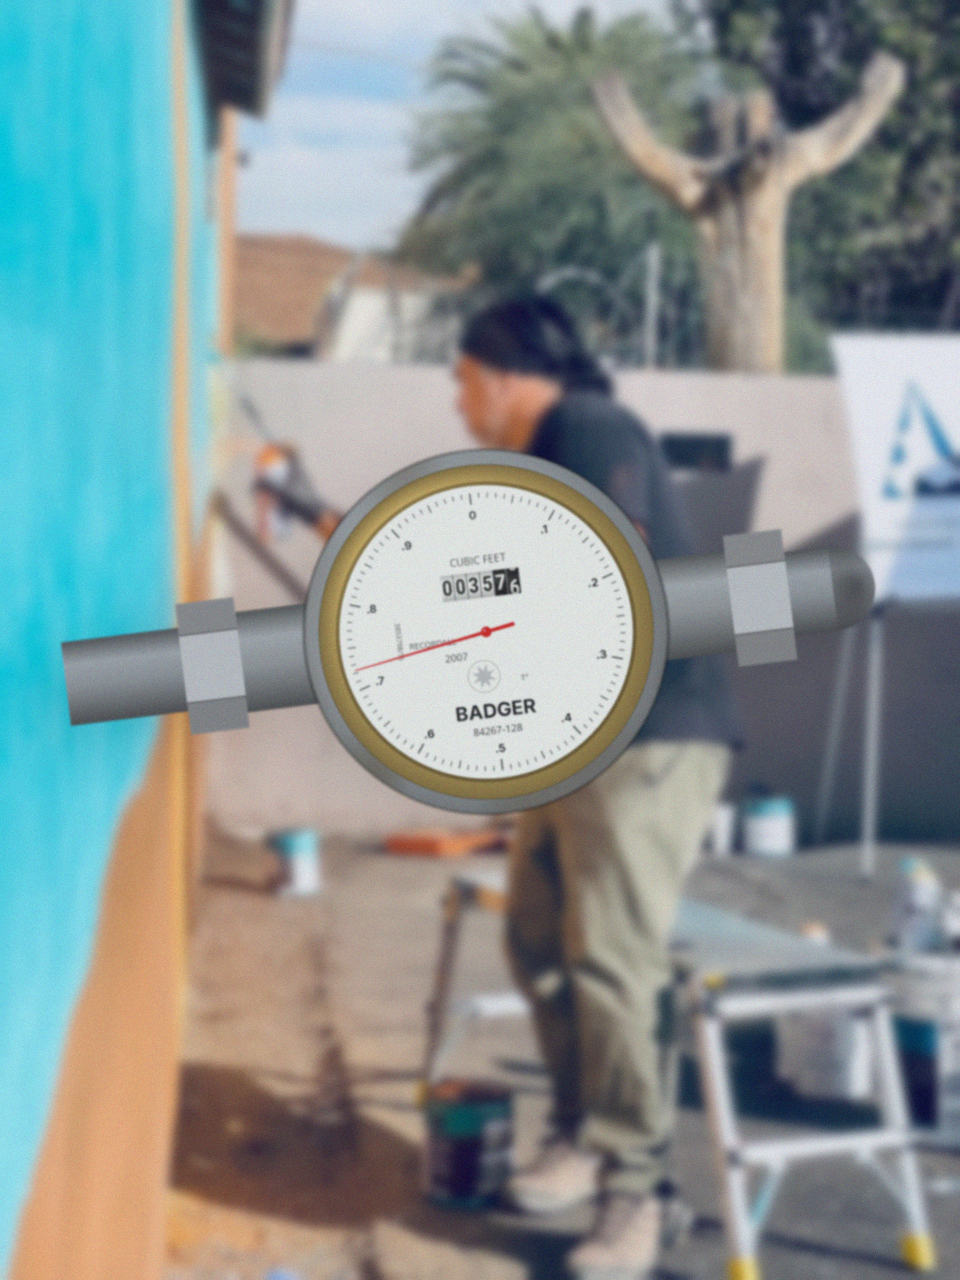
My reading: 3575.72 ft³
